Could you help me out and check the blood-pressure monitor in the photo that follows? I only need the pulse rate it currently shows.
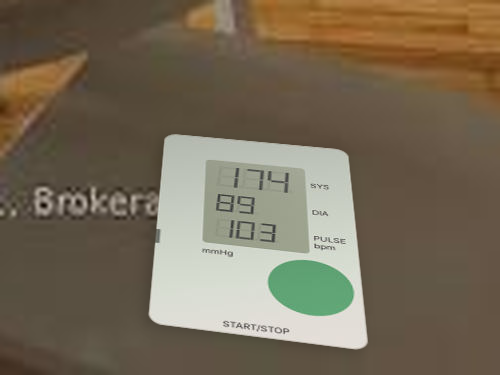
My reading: 103 bpm
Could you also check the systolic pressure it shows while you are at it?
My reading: 174 mmHg
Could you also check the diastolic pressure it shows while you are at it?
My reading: 89 mmHg
